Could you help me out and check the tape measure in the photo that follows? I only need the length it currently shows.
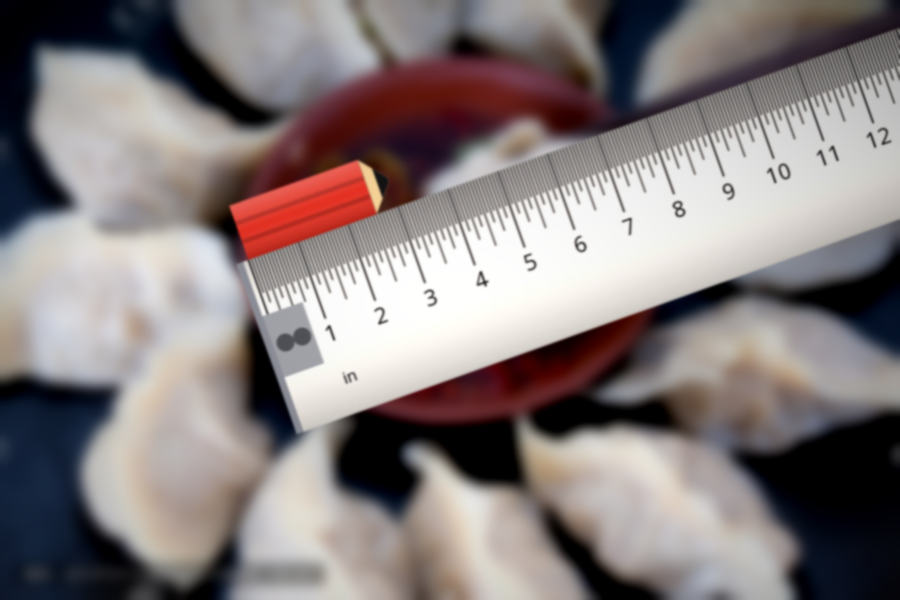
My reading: 3 in
